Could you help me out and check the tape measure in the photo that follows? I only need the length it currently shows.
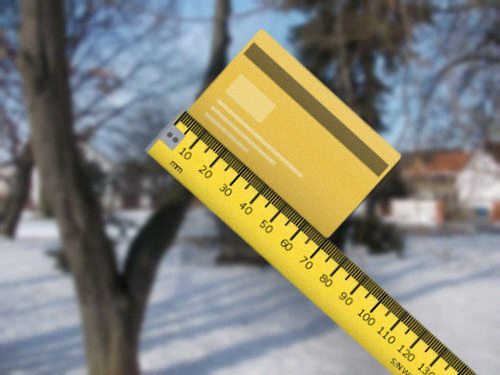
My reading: 70 mm
